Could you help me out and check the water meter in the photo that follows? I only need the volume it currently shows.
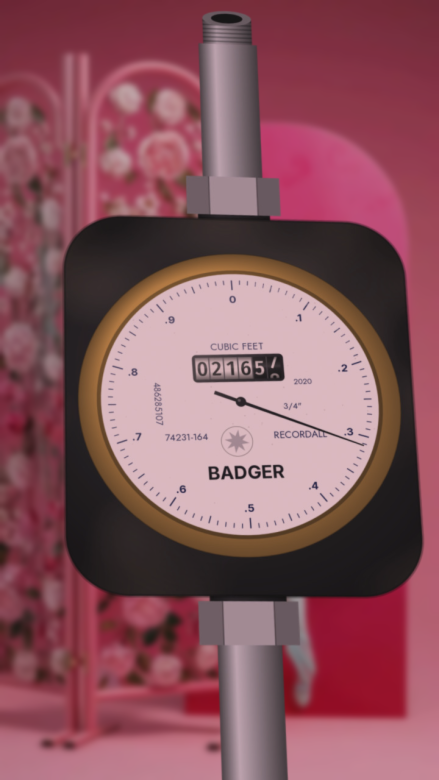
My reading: 21657.31 ft³
